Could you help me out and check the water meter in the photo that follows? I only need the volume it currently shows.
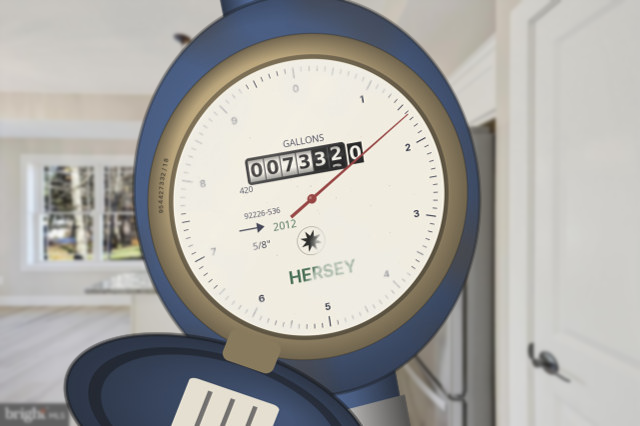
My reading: 73321.6 gal
